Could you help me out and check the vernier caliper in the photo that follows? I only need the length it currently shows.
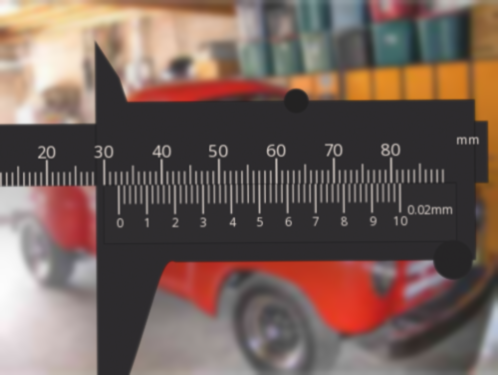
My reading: 32.5 mm
